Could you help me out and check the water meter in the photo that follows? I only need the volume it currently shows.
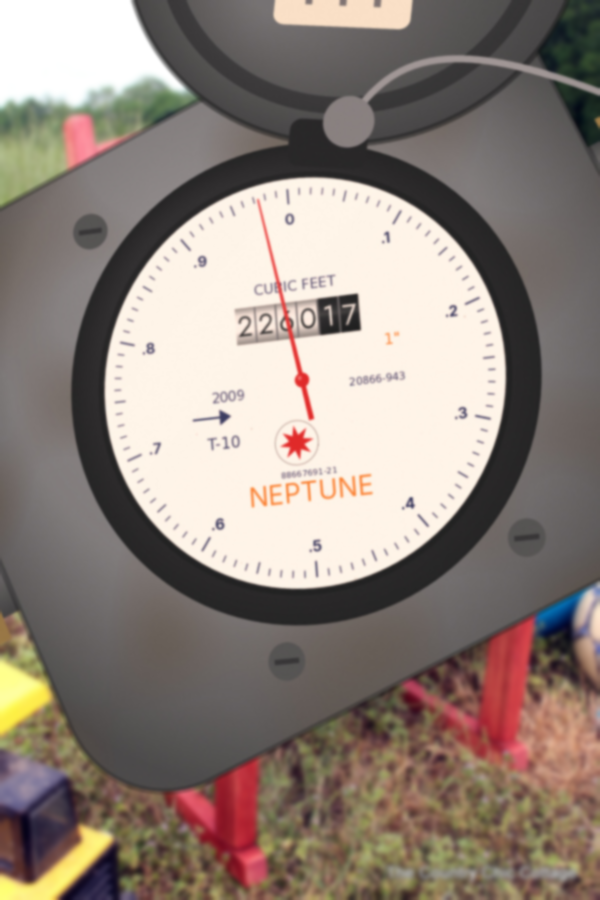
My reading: 226016.97 ft³
